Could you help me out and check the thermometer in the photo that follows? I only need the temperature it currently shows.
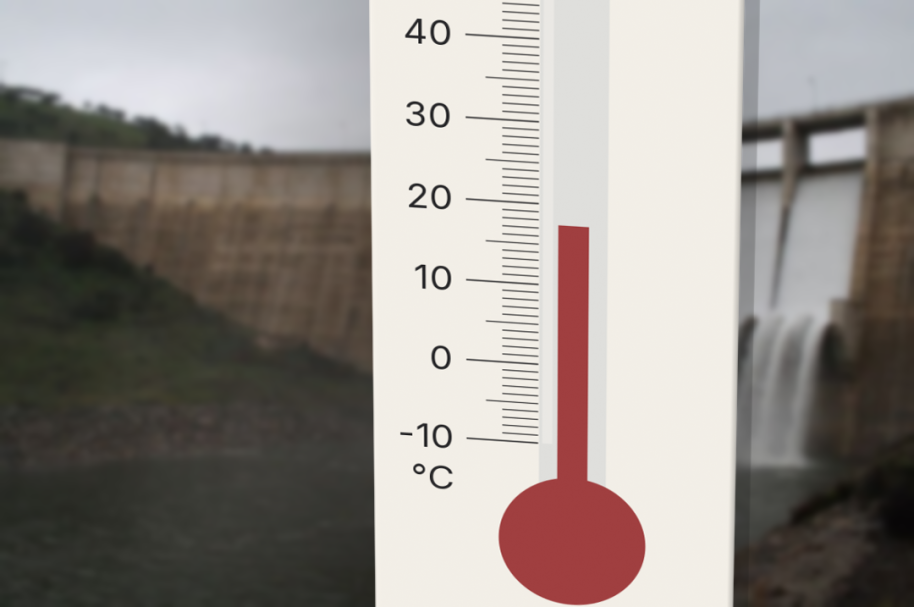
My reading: 17.5 °C
